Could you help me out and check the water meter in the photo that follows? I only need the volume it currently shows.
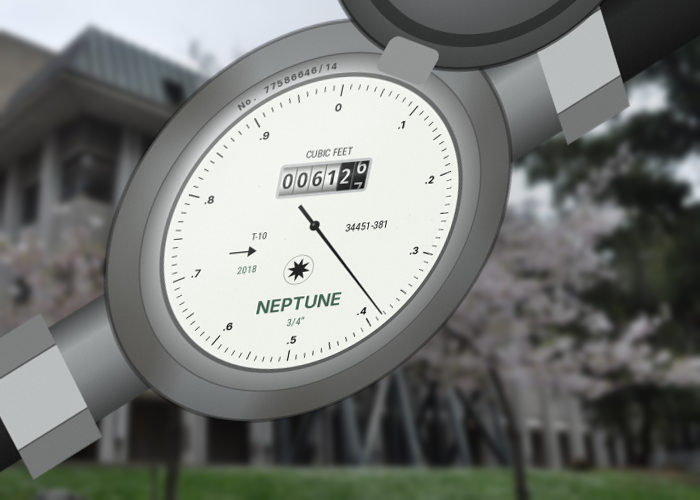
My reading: 6126.38 ft³
